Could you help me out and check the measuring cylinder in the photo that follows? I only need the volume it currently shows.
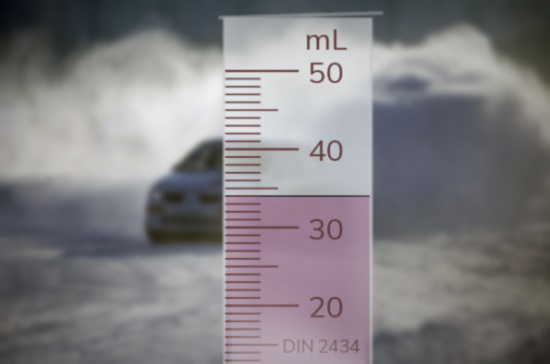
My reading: 34 mL
